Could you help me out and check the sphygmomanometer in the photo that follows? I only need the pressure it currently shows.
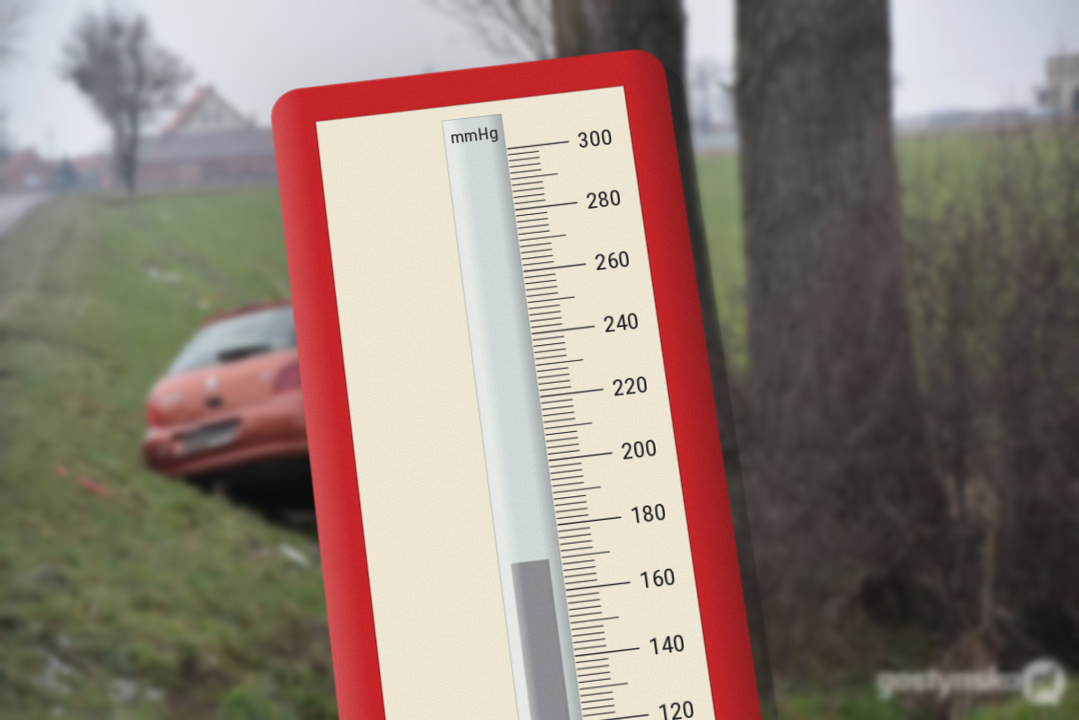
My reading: 170 mmHg
